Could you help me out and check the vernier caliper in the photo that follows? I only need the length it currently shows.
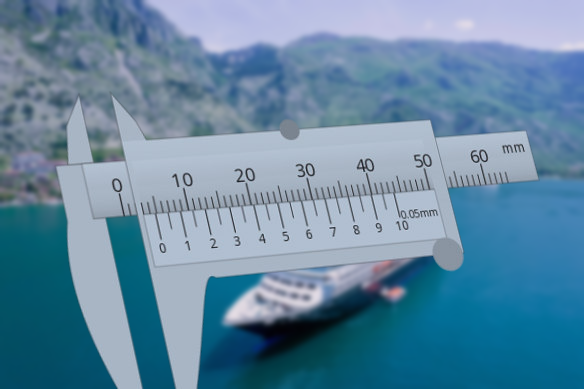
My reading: 4.8 mm
